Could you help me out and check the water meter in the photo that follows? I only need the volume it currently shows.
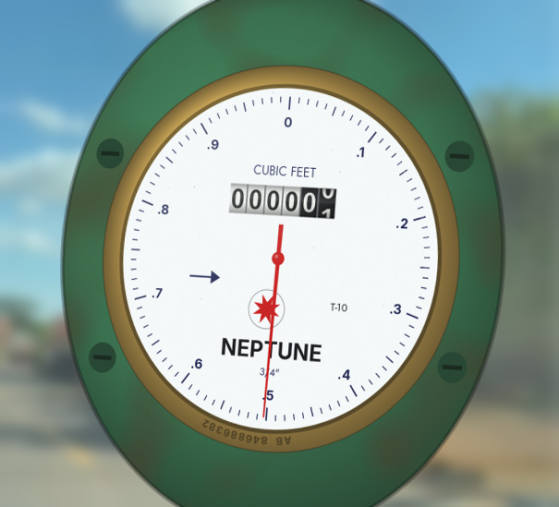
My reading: 0.50 ft³
